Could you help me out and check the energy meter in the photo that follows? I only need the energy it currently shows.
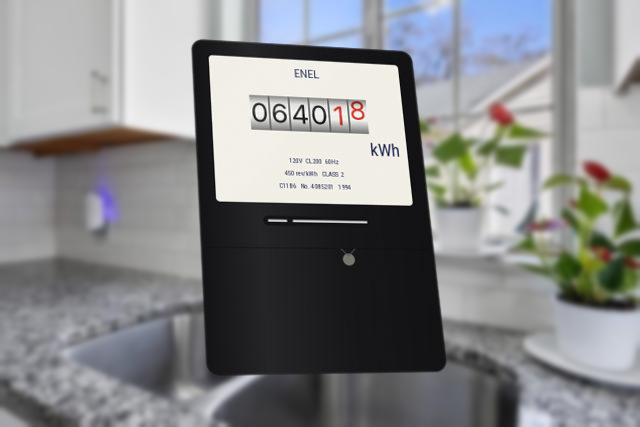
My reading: 640.18 kWh
